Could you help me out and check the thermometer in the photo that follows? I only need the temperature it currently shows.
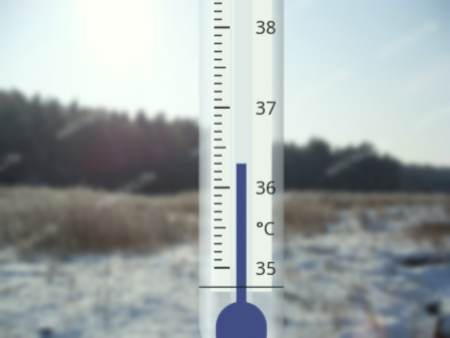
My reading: 36.3 °C
